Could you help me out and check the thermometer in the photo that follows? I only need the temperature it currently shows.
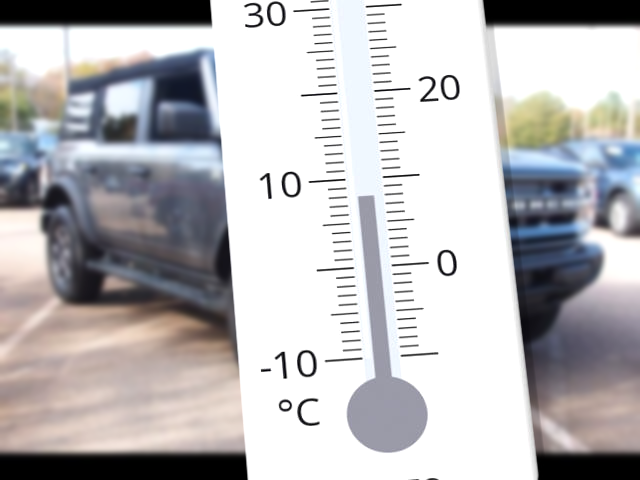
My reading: 8 °C
